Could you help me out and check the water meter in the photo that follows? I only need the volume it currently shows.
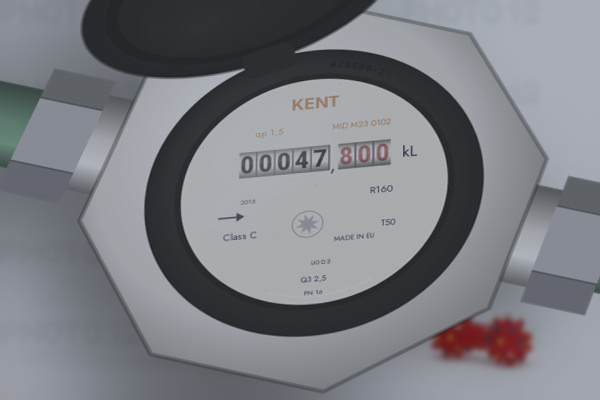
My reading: 47.800 kL
